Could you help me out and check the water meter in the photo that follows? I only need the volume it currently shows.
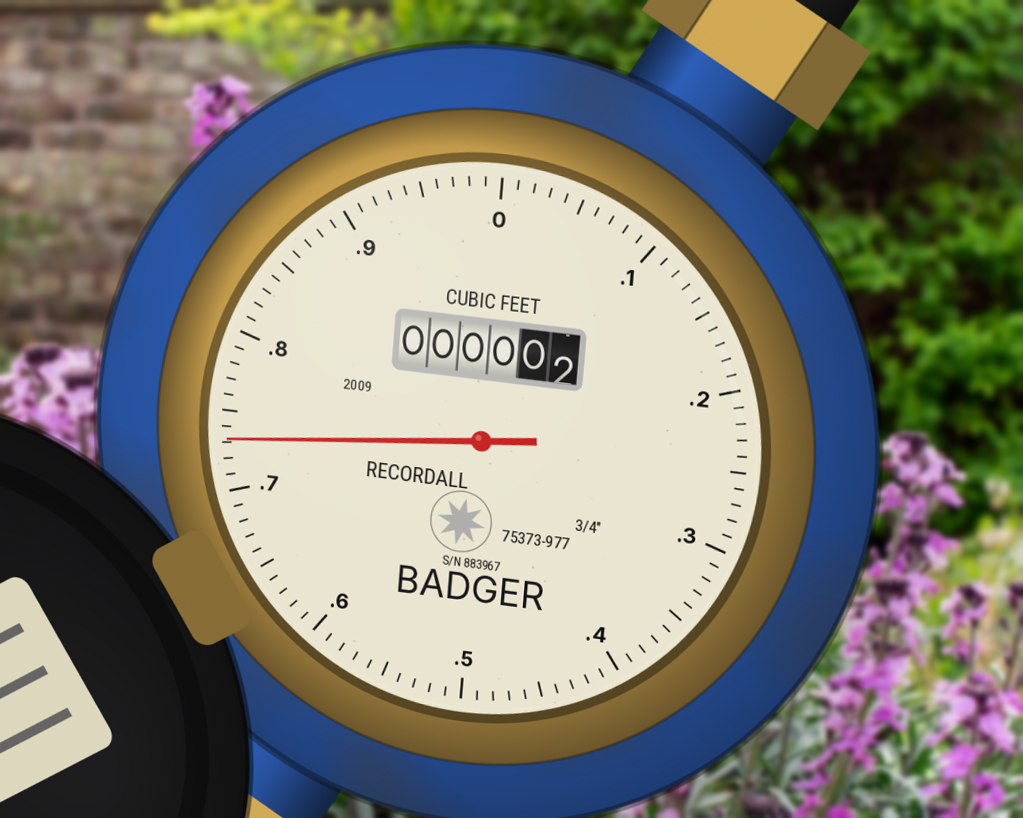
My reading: 1.73 ft³
